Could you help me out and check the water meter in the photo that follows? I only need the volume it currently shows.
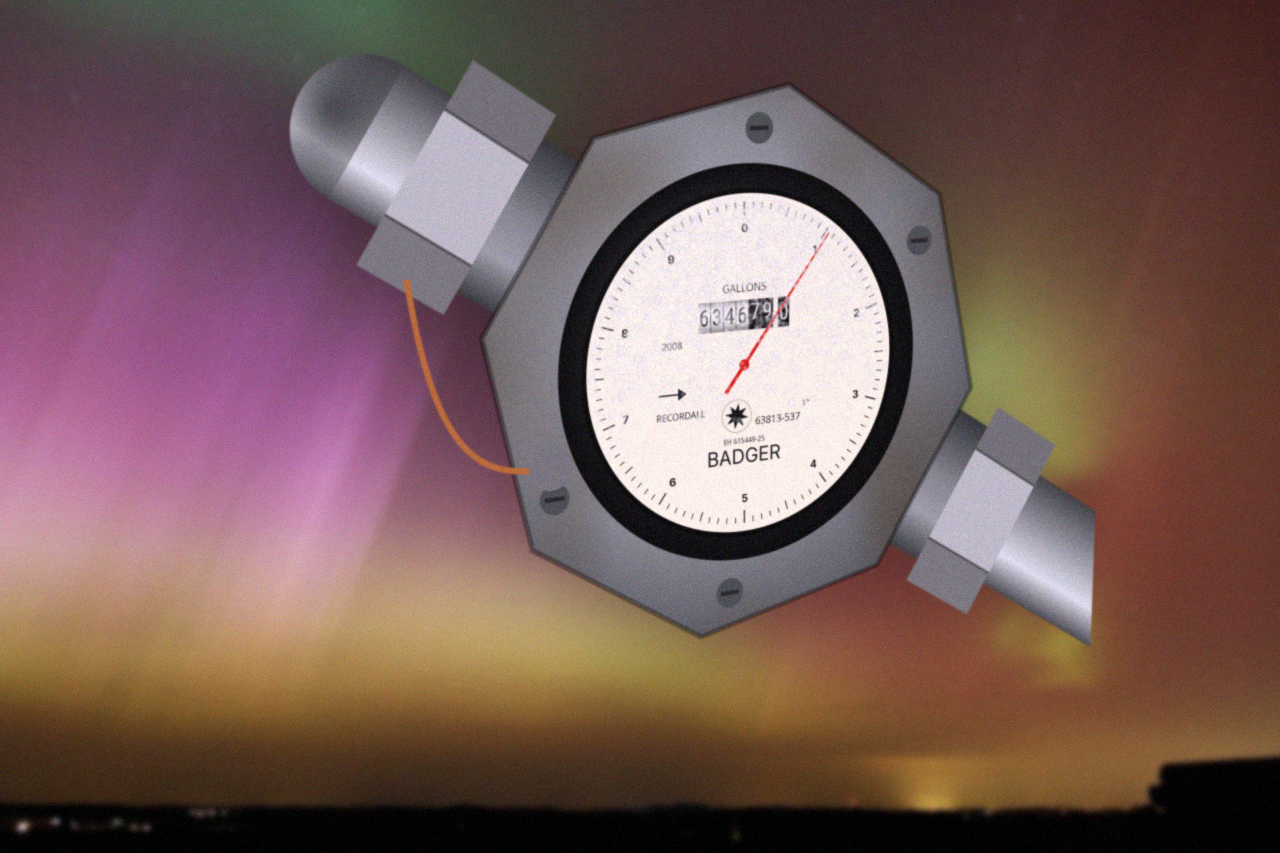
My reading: 6346791.0 gal
